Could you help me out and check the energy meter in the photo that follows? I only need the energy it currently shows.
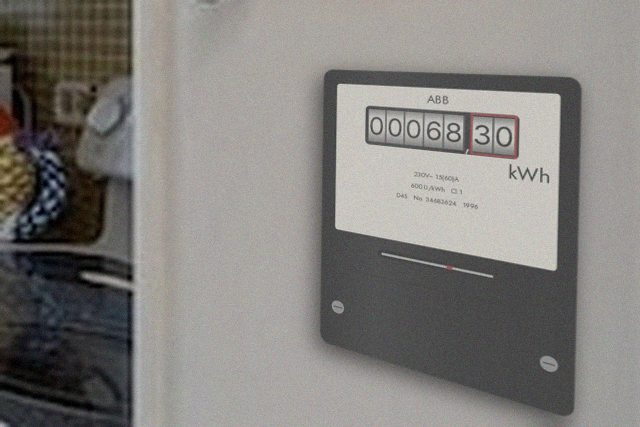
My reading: 68.30 kWh
